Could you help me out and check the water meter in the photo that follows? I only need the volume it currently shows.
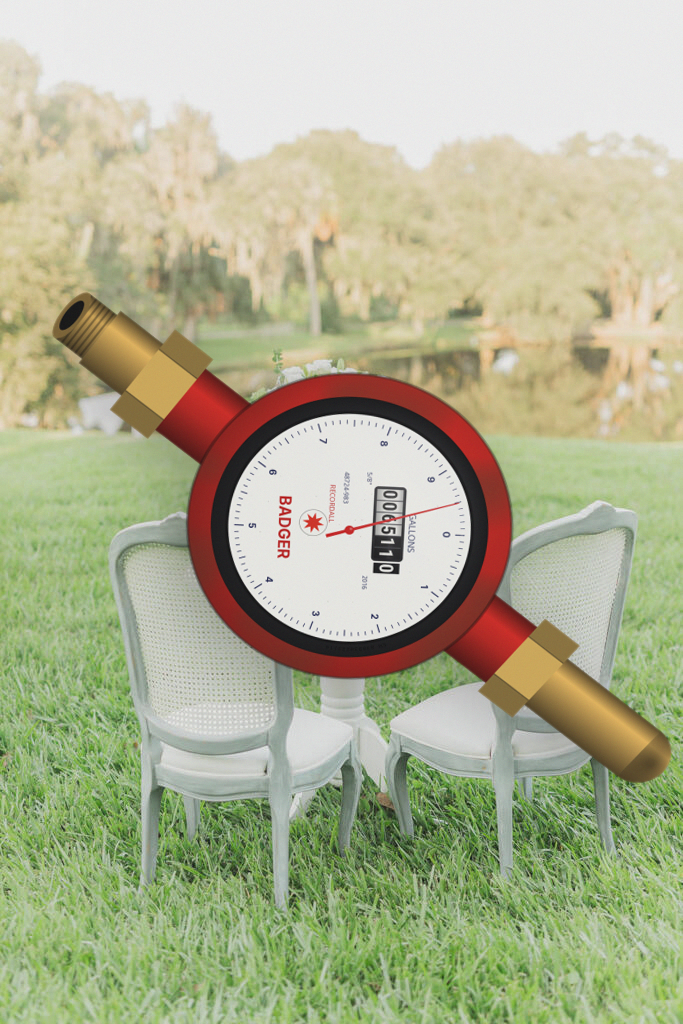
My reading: 65109.5 gal
